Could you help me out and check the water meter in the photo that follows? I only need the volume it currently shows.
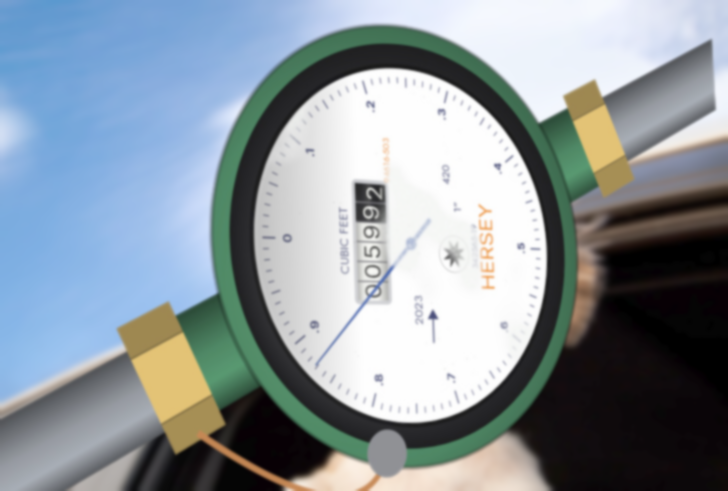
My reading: 5991.87 ft³
